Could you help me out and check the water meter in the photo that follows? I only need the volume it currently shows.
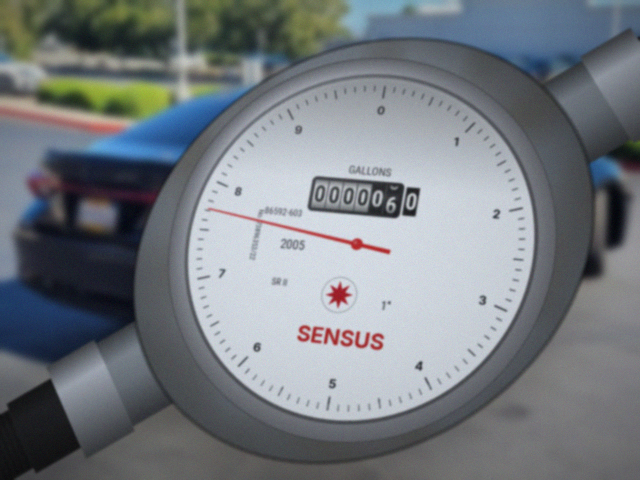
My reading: 57.7 gal
